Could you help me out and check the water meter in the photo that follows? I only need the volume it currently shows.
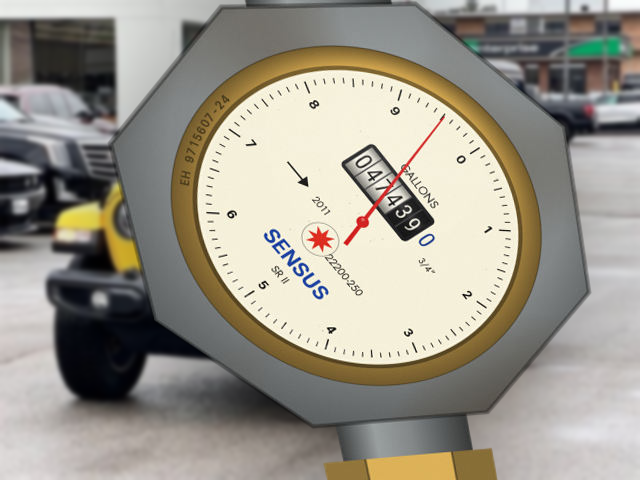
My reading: 474389.5 gal
